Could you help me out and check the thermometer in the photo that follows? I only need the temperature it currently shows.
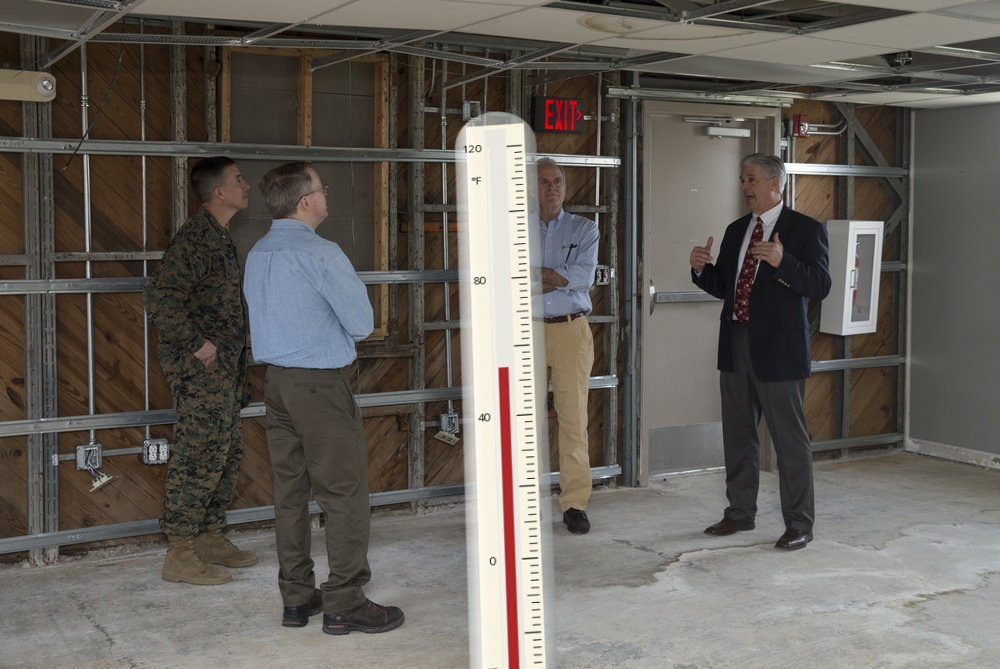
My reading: 54 °F
